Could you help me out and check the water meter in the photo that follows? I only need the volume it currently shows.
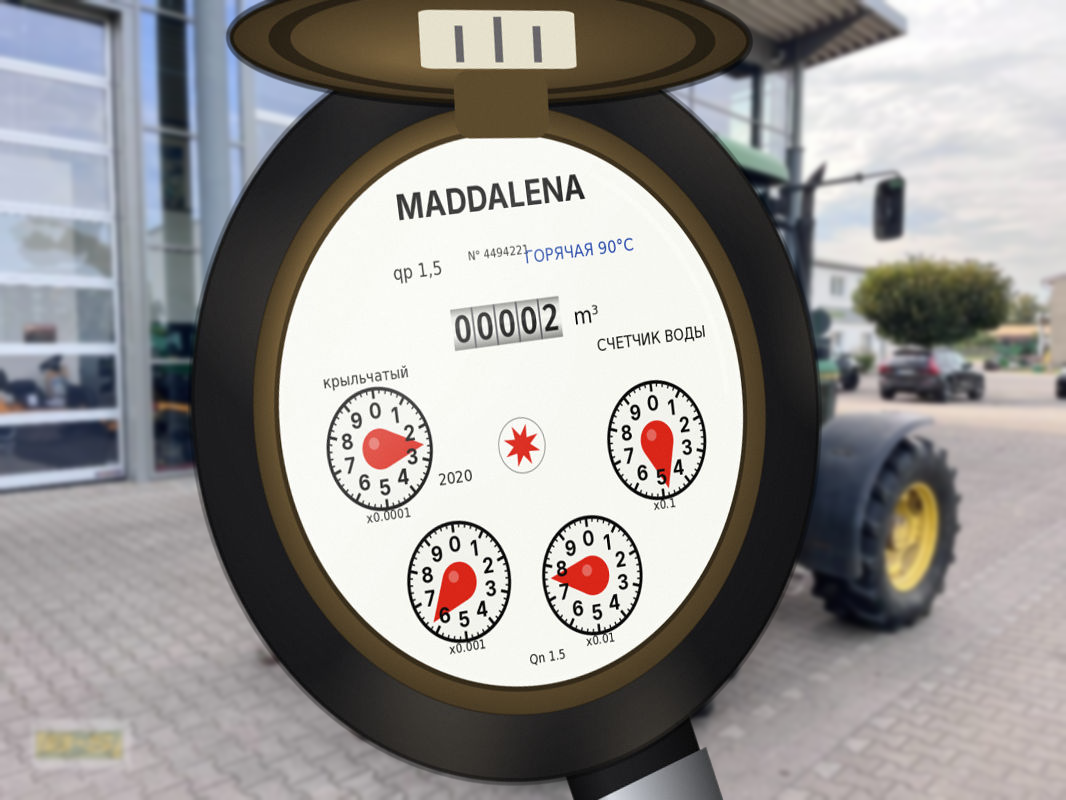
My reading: 2.4762 m³
